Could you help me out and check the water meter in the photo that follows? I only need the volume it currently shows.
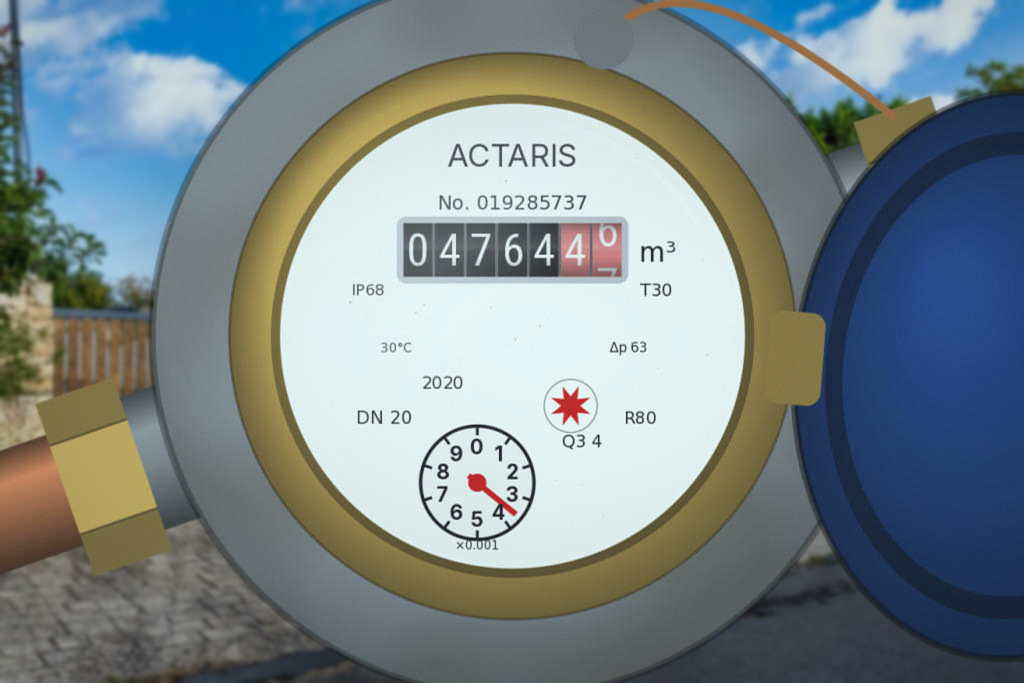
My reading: 4764.463 m³
